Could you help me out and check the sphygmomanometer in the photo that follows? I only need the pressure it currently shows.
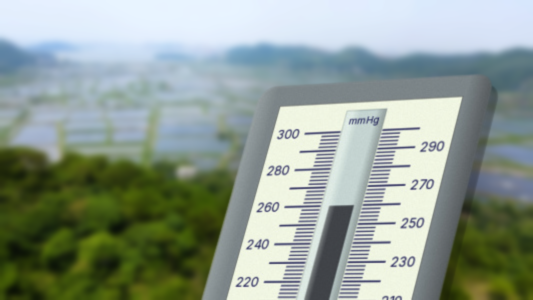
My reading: 260 mmHg
